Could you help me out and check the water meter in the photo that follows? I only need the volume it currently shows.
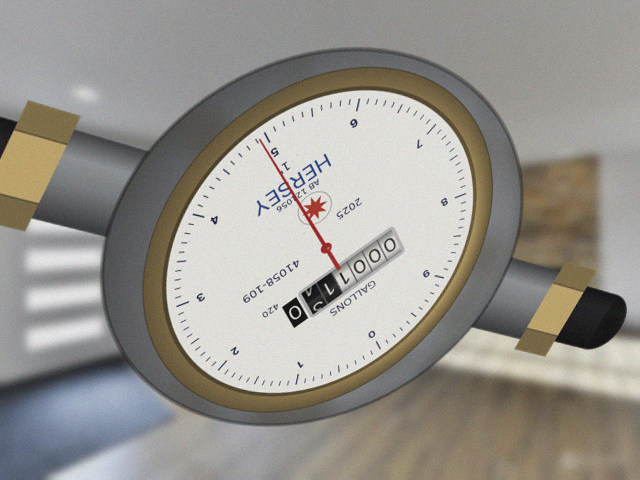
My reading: 1134.9 gal
